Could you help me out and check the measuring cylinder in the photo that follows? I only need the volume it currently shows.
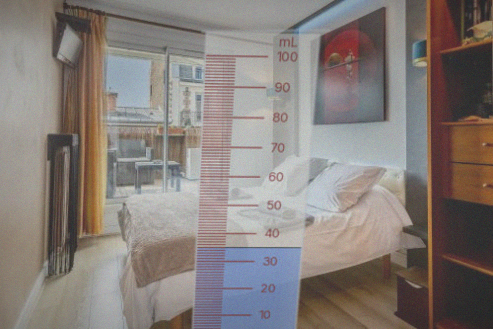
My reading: 35 mL
